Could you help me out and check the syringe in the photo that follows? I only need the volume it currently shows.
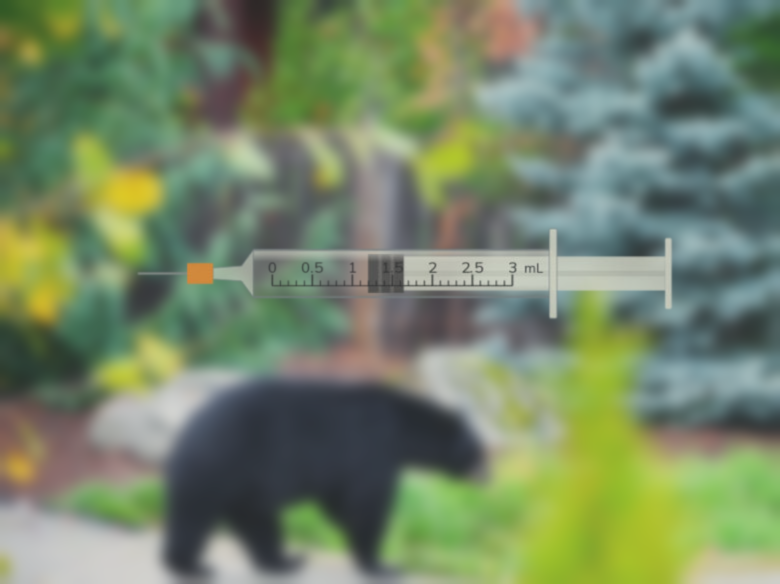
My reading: 1.2 mL
